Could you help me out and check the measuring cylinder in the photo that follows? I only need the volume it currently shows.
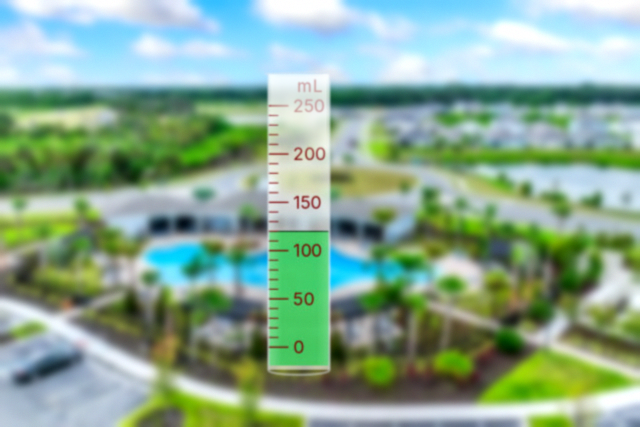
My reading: 120 mL
